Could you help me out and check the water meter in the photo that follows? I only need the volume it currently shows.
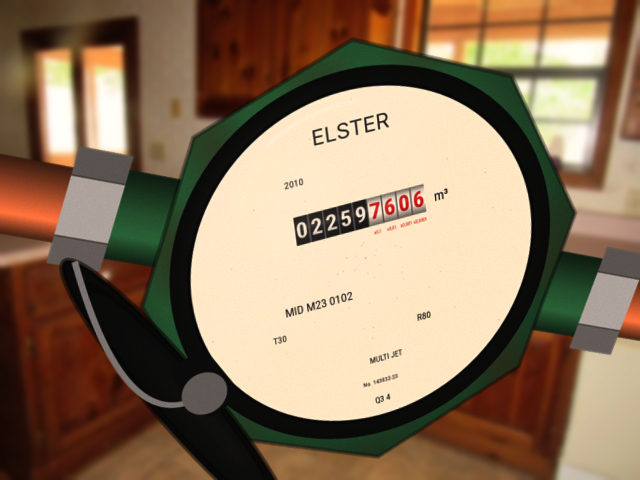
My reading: 2259.7606 m³
